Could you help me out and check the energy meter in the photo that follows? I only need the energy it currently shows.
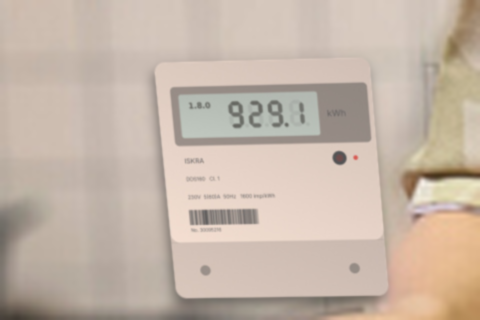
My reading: 929.1 kWh
